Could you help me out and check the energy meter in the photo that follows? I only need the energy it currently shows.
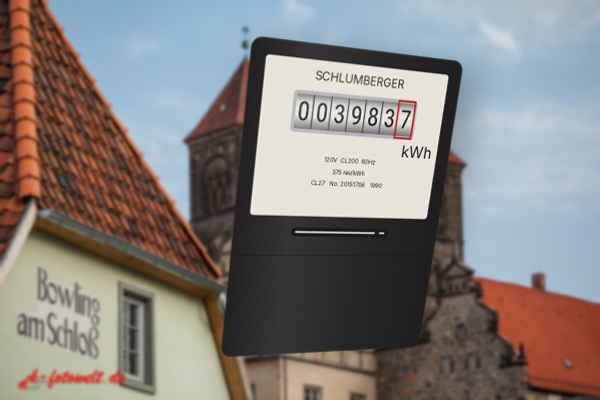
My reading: 3983.7 kWh
